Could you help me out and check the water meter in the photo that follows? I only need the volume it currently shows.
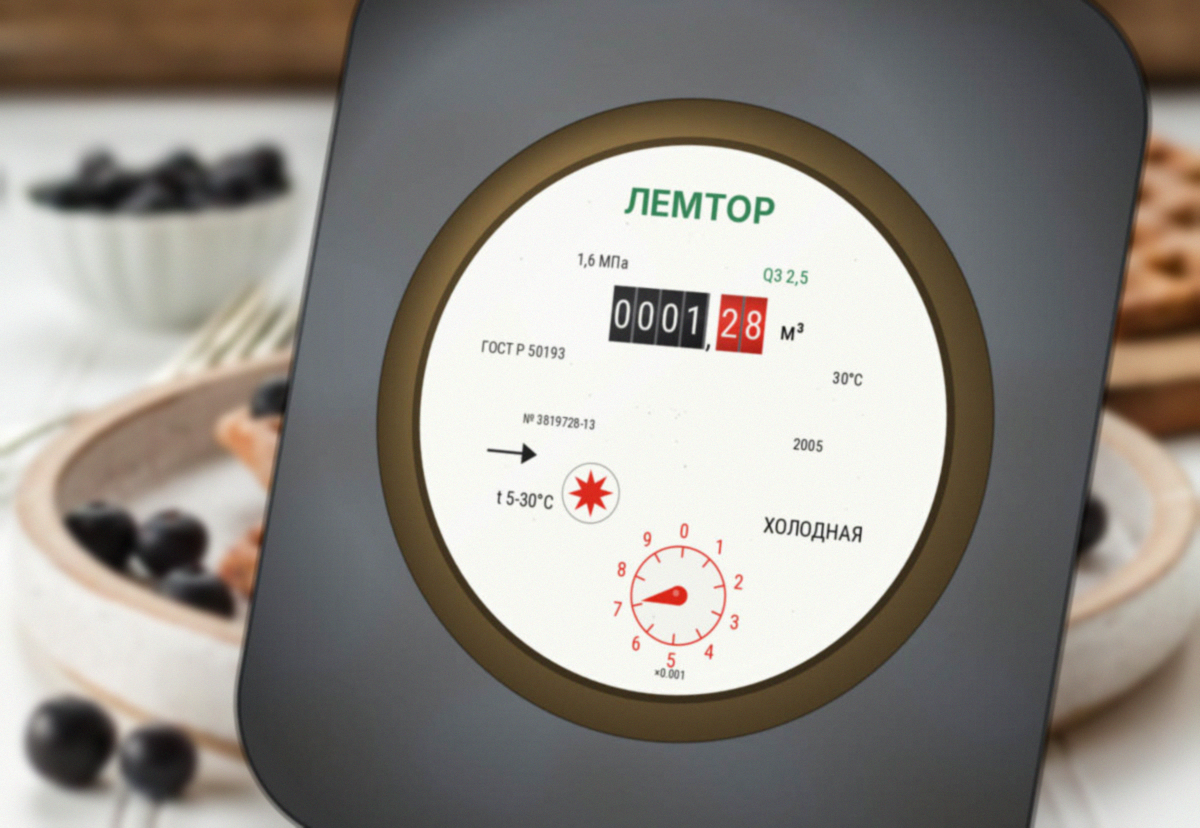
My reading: 1.287 m³
